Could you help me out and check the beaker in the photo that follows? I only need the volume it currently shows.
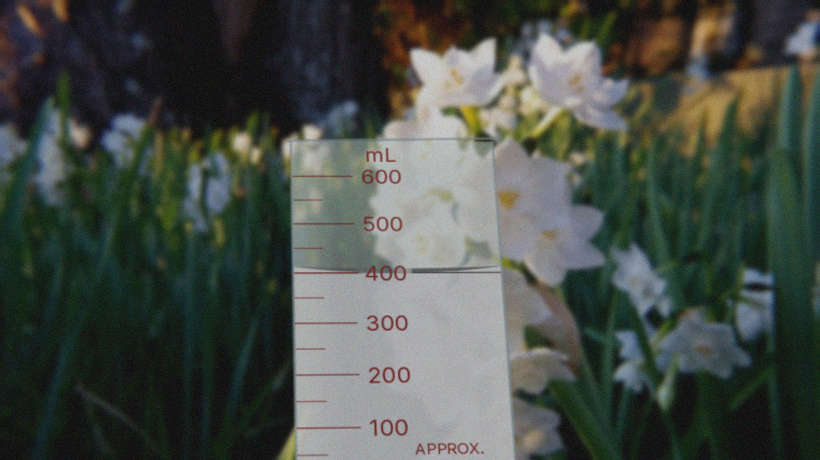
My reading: 400 mL
